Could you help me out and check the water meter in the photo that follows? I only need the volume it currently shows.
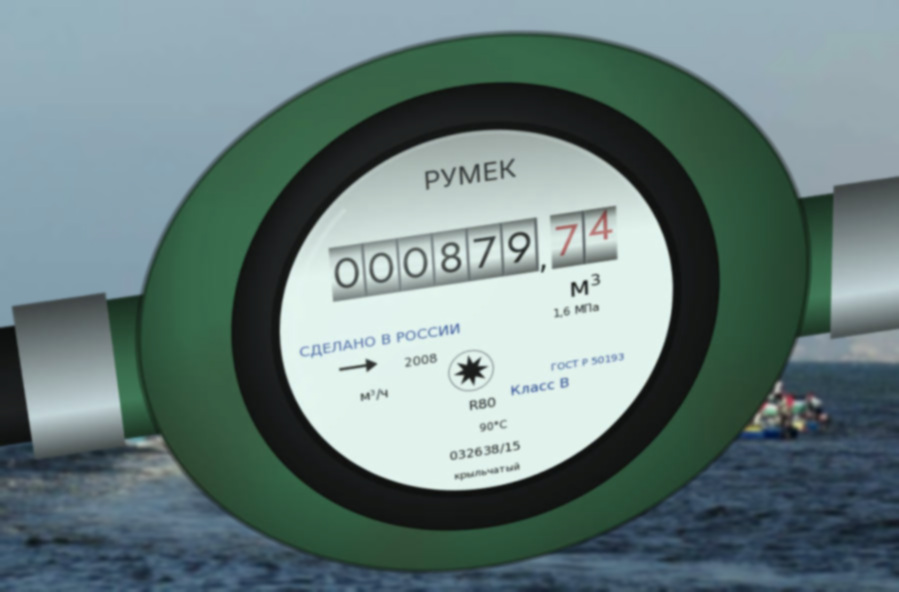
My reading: 879.74 m³
